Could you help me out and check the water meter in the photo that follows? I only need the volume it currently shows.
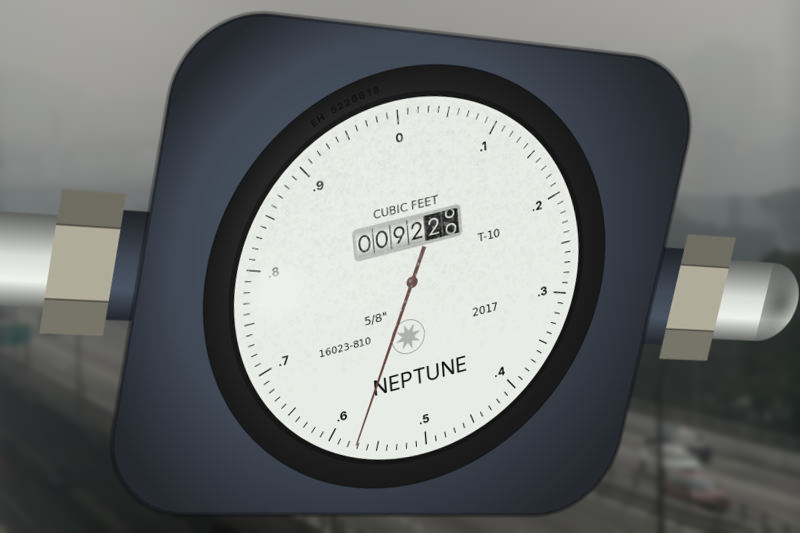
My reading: 9228.57 ft³
